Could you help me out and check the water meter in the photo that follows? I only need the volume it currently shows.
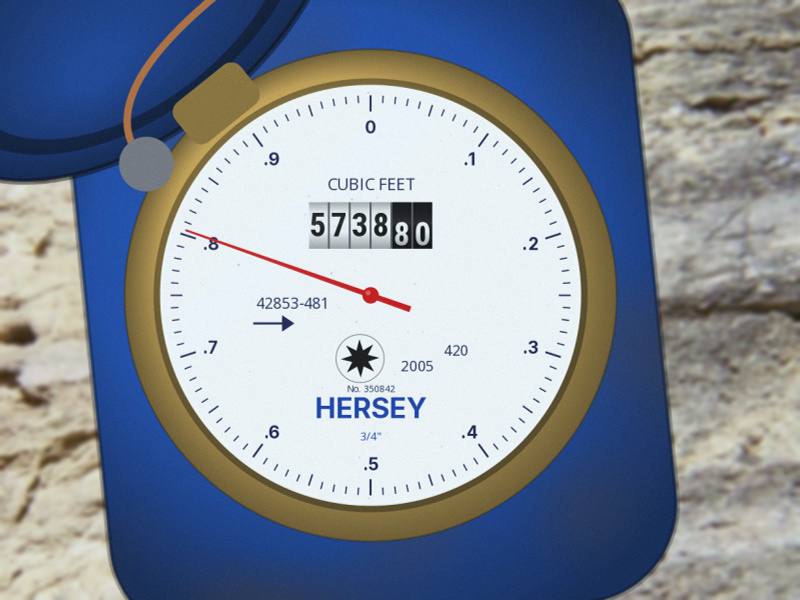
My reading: 573879.80 ft³
